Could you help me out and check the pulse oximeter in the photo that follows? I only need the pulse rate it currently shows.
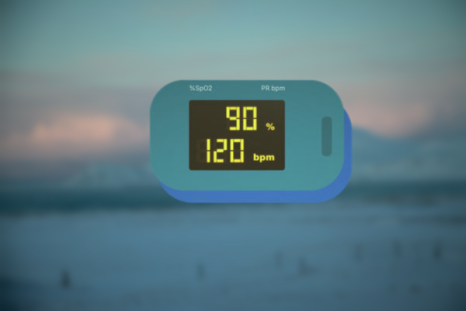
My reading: 120 bpm
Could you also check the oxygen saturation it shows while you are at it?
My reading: 90 %
